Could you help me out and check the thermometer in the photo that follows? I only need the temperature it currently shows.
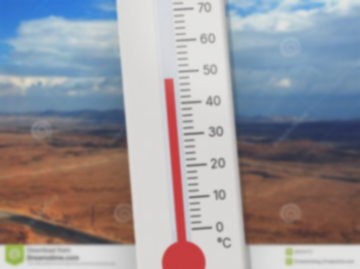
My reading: 48 °C
